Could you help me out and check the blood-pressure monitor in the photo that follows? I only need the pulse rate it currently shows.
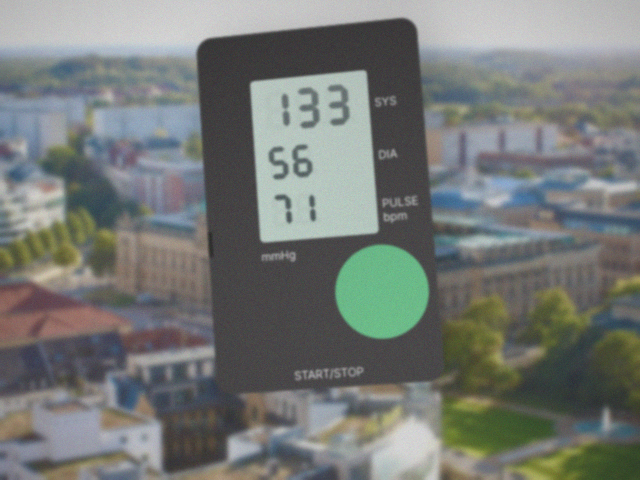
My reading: 71 bpm
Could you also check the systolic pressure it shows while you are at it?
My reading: 133 mmHg
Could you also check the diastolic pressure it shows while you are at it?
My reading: 56 mmHg
